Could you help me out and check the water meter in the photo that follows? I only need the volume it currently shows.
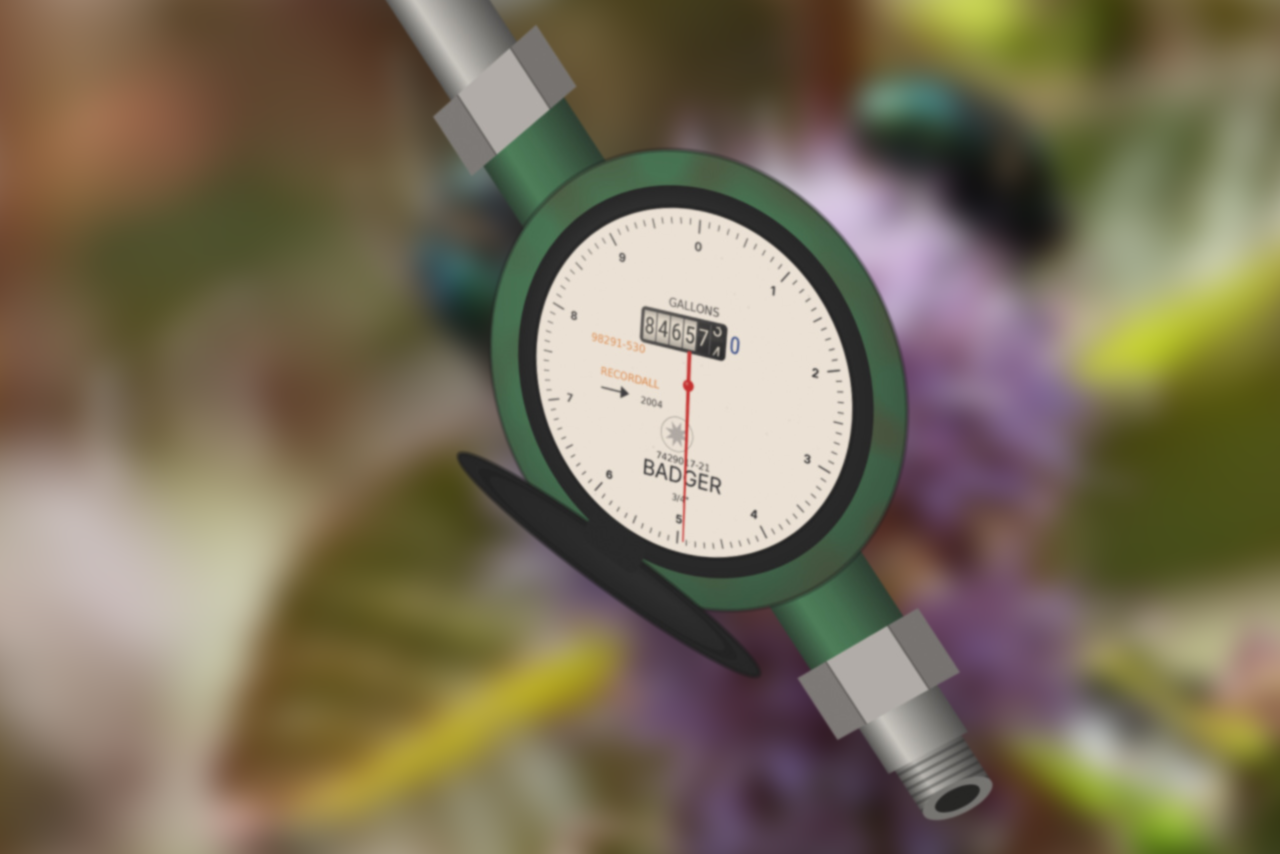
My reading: 8465734.9 gal
